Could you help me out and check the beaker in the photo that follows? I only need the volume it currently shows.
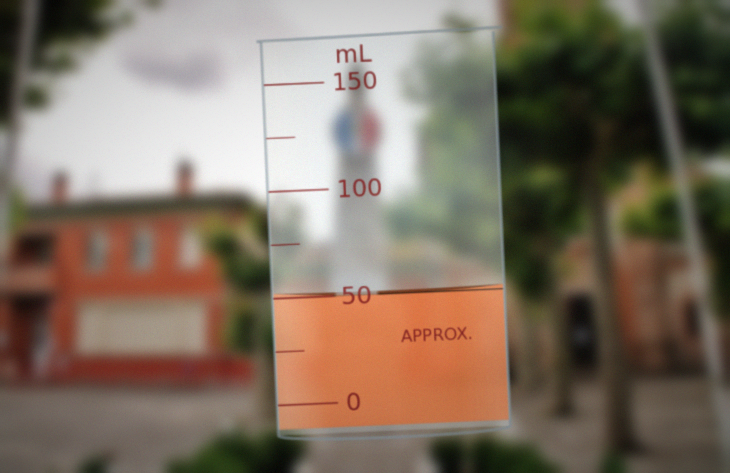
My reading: 50 mL
